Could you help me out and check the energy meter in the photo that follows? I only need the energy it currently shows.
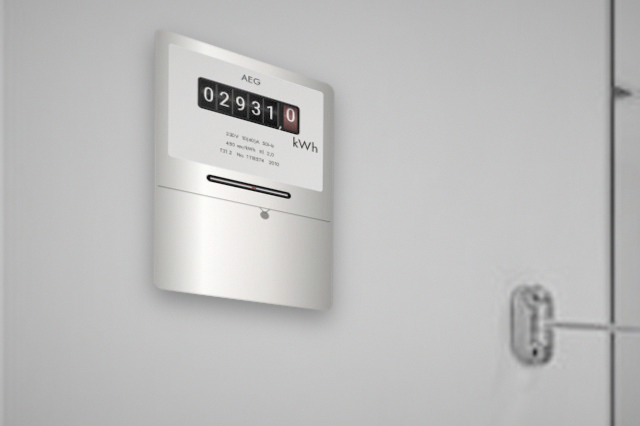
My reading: 2931.0 kWh
